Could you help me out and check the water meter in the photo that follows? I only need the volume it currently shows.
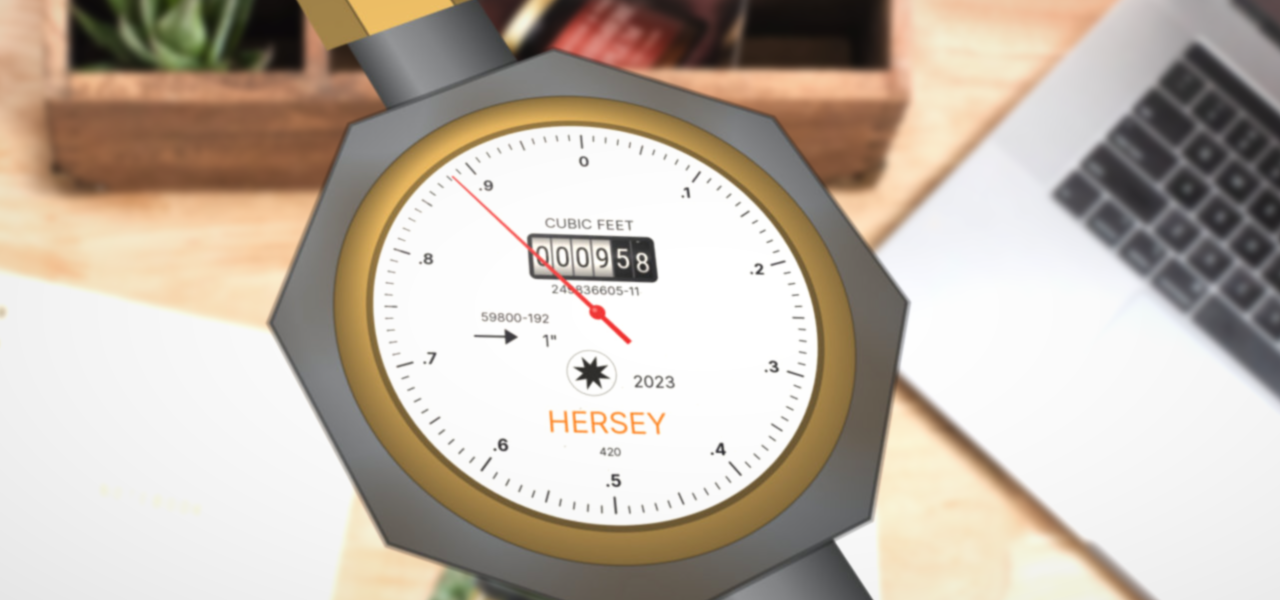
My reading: 957.88 ft³
